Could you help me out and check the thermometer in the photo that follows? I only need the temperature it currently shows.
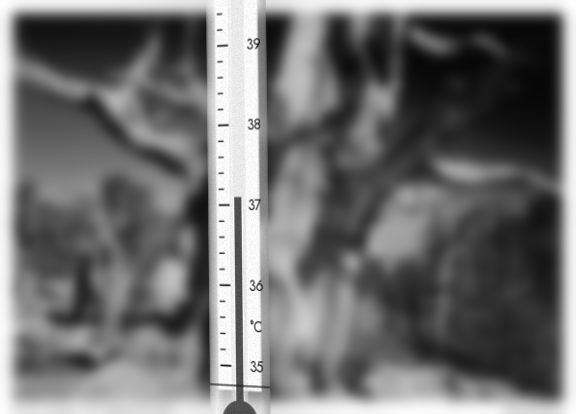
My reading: 37.1 °C
